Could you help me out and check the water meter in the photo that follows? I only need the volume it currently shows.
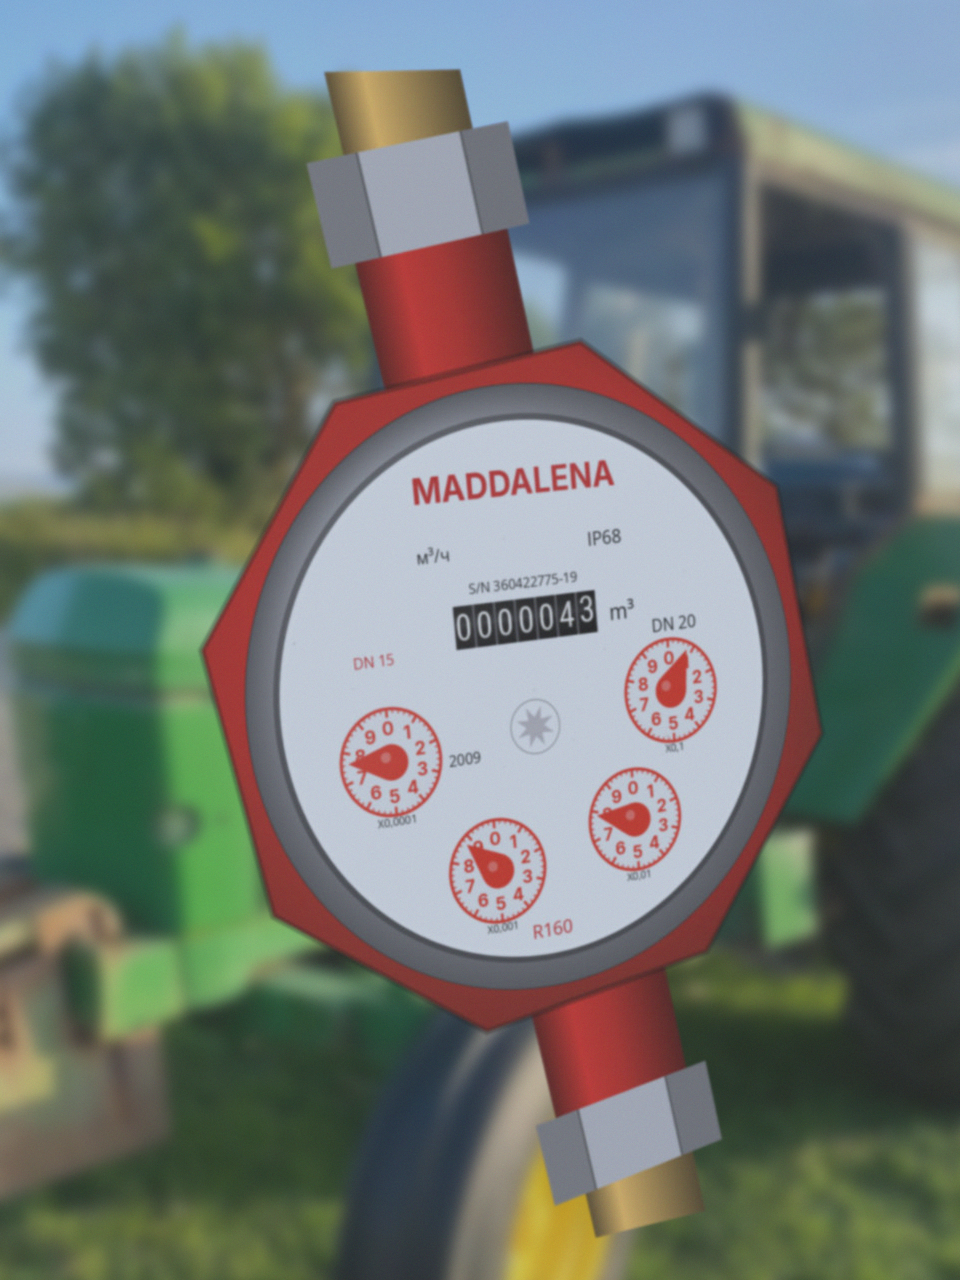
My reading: 43.0787 m³
